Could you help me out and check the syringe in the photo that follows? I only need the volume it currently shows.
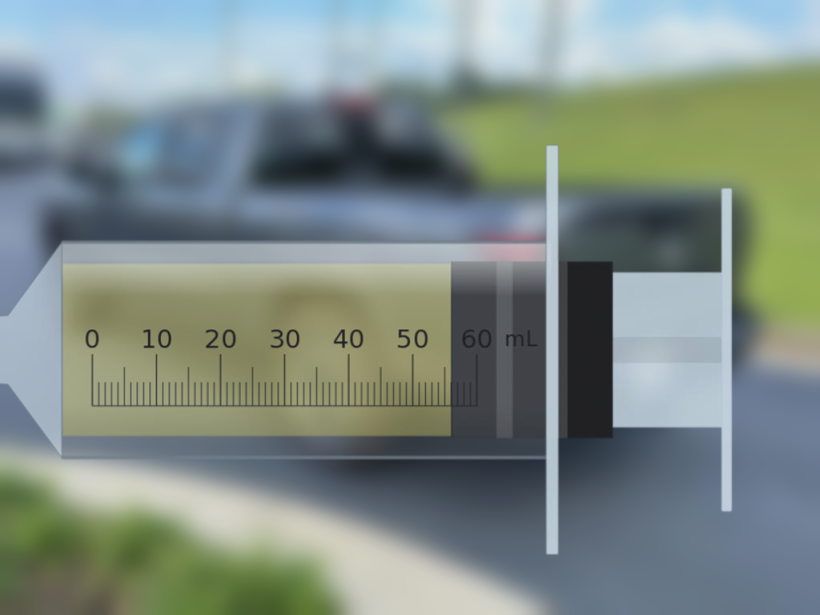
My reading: 56 mL
